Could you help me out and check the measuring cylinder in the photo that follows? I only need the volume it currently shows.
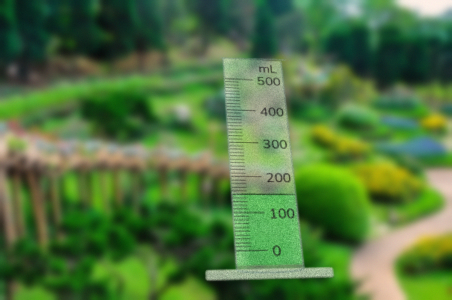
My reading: 150 mL
